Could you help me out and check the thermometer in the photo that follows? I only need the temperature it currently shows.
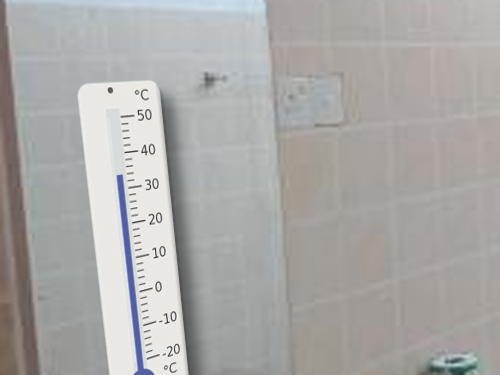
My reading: 34 °C
